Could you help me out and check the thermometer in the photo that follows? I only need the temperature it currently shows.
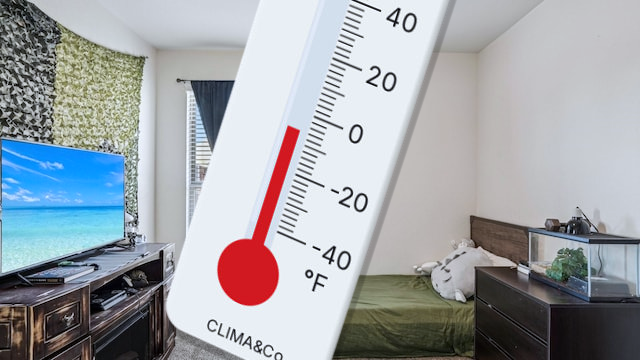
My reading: -6 °F
